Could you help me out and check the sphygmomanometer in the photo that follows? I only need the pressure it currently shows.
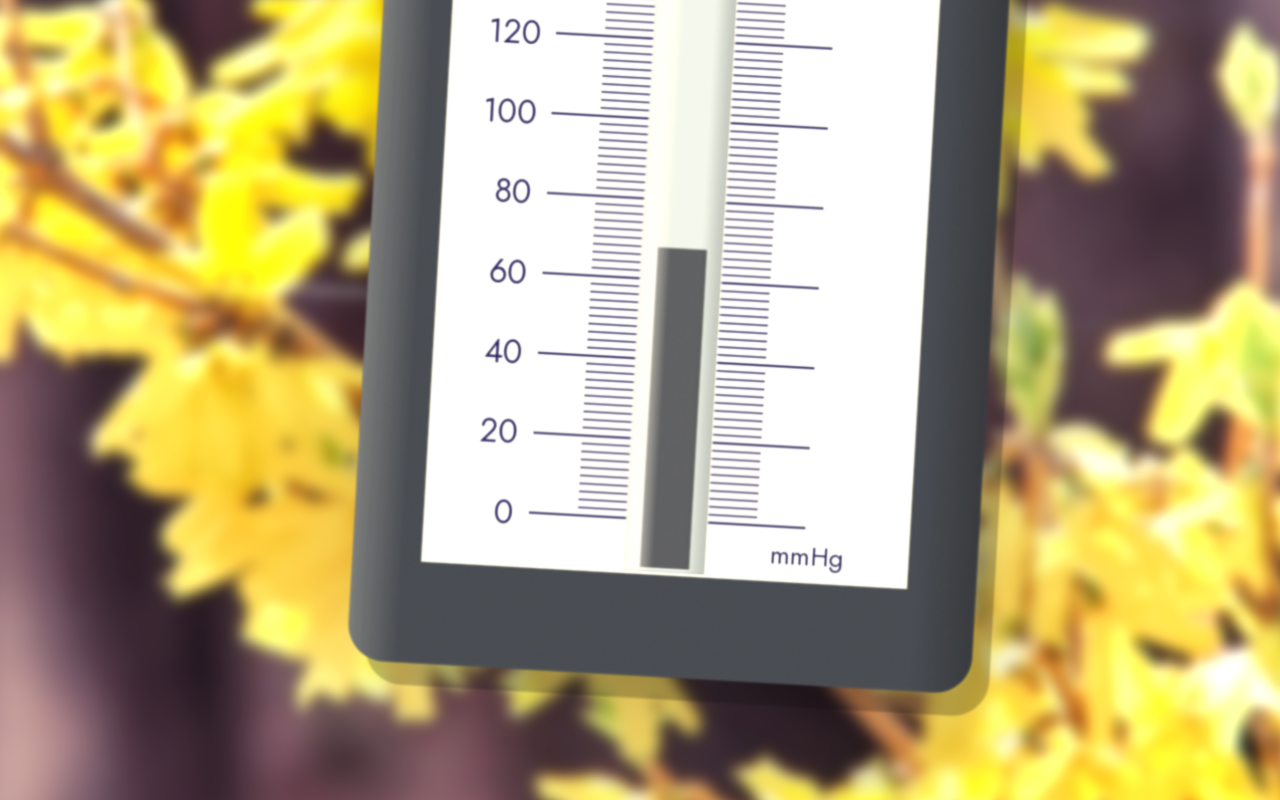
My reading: 68 mmHg
